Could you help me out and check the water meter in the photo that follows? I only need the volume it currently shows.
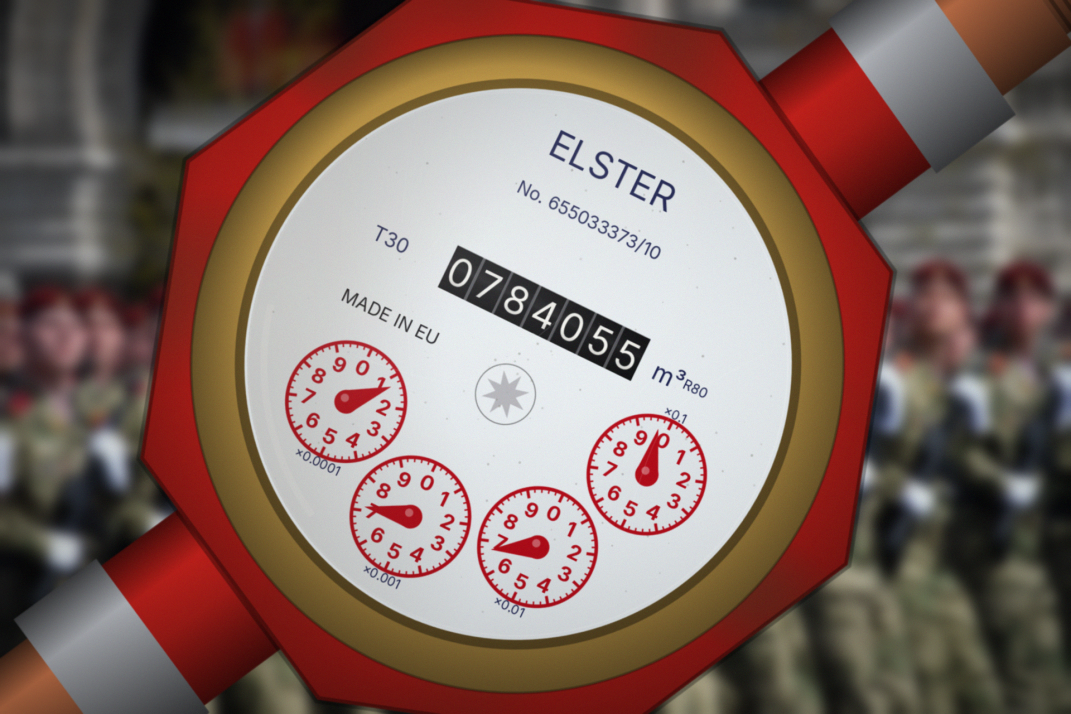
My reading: 784054.9671 m³
